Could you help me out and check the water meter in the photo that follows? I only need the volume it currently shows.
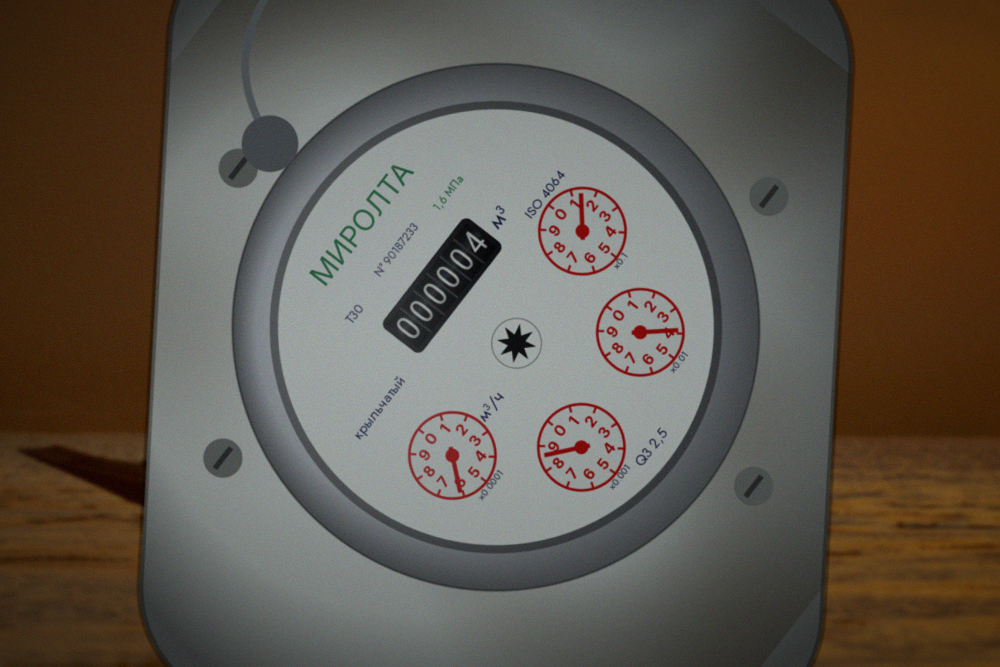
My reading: 4.1386 m³
